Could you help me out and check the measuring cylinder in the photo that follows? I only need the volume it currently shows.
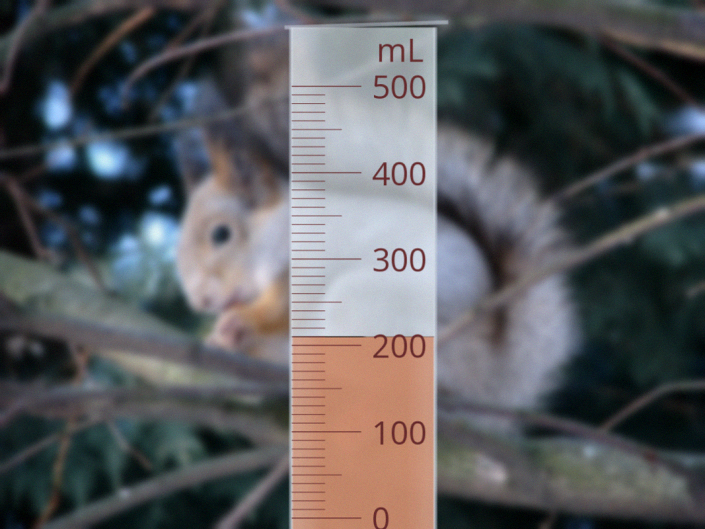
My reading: 210 mL
